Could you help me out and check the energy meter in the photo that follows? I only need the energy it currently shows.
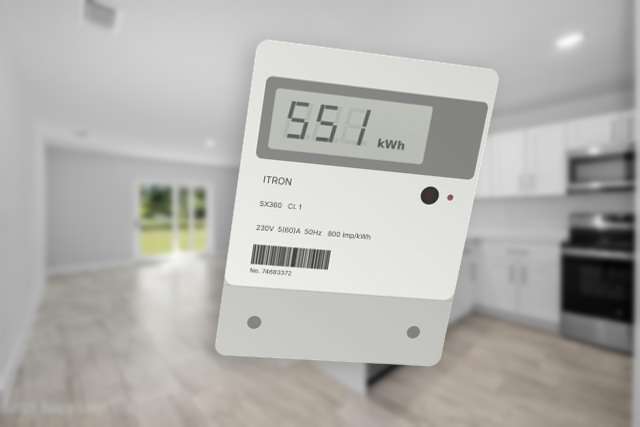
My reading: 551 kWh
